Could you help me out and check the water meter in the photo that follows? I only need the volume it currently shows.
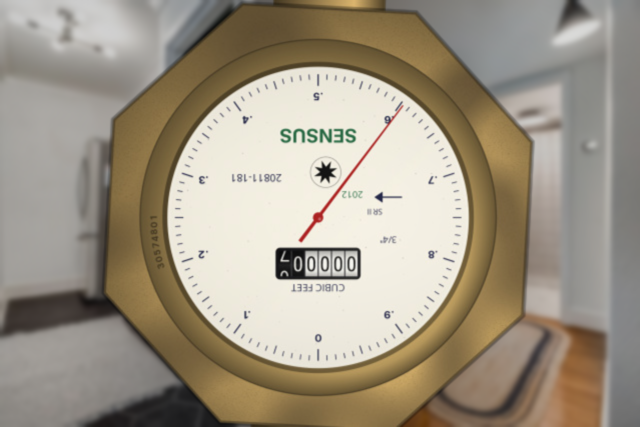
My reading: 6.60 ft³
